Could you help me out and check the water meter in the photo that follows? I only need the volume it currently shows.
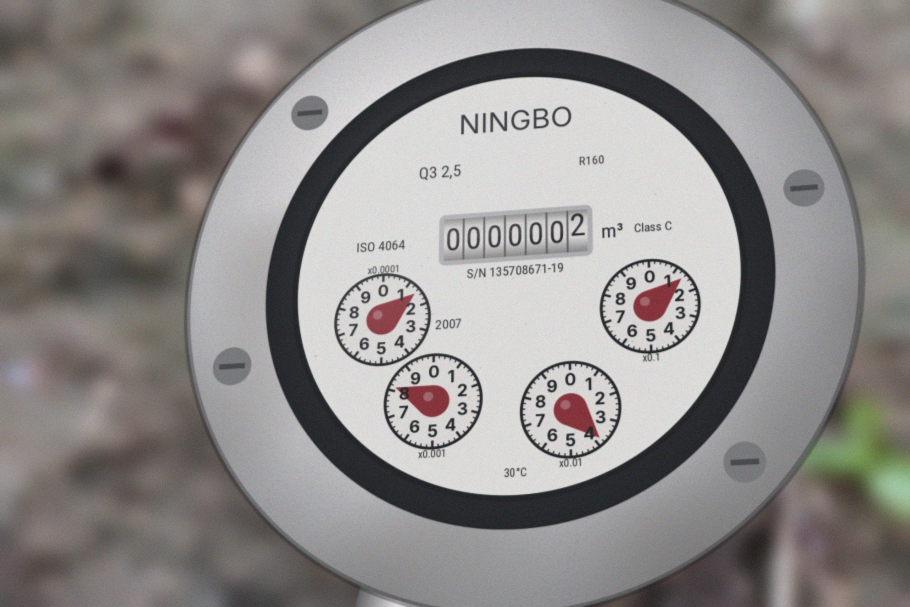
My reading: 2.1381 m³
